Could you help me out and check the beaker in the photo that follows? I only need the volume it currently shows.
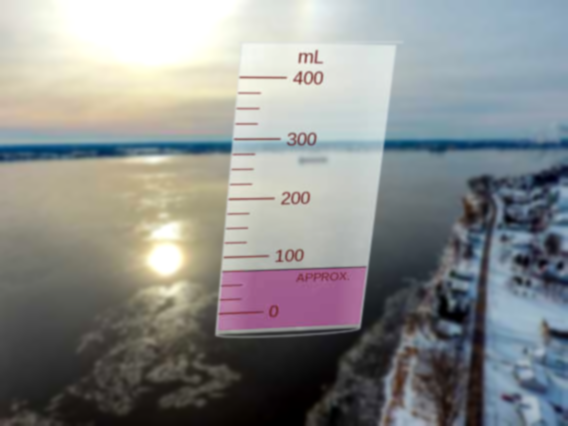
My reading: 75 mL
